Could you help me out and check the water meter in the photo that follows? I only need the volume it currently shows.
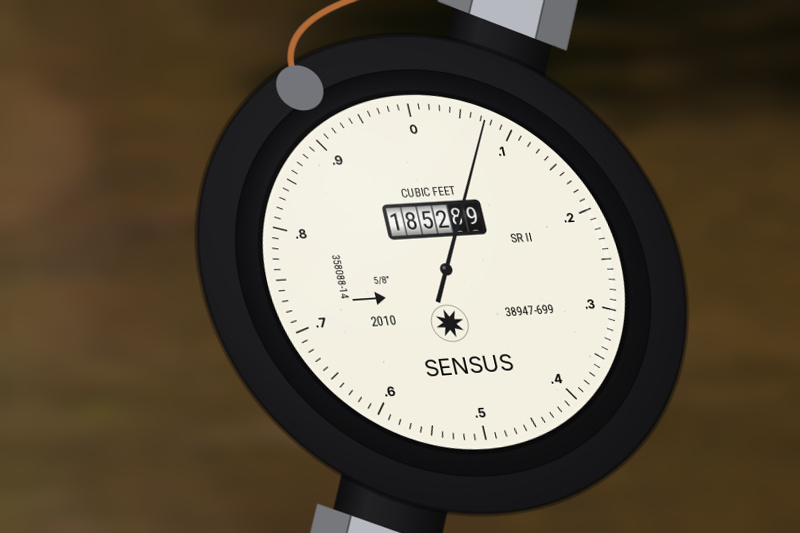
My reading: 185289.07 ft³
